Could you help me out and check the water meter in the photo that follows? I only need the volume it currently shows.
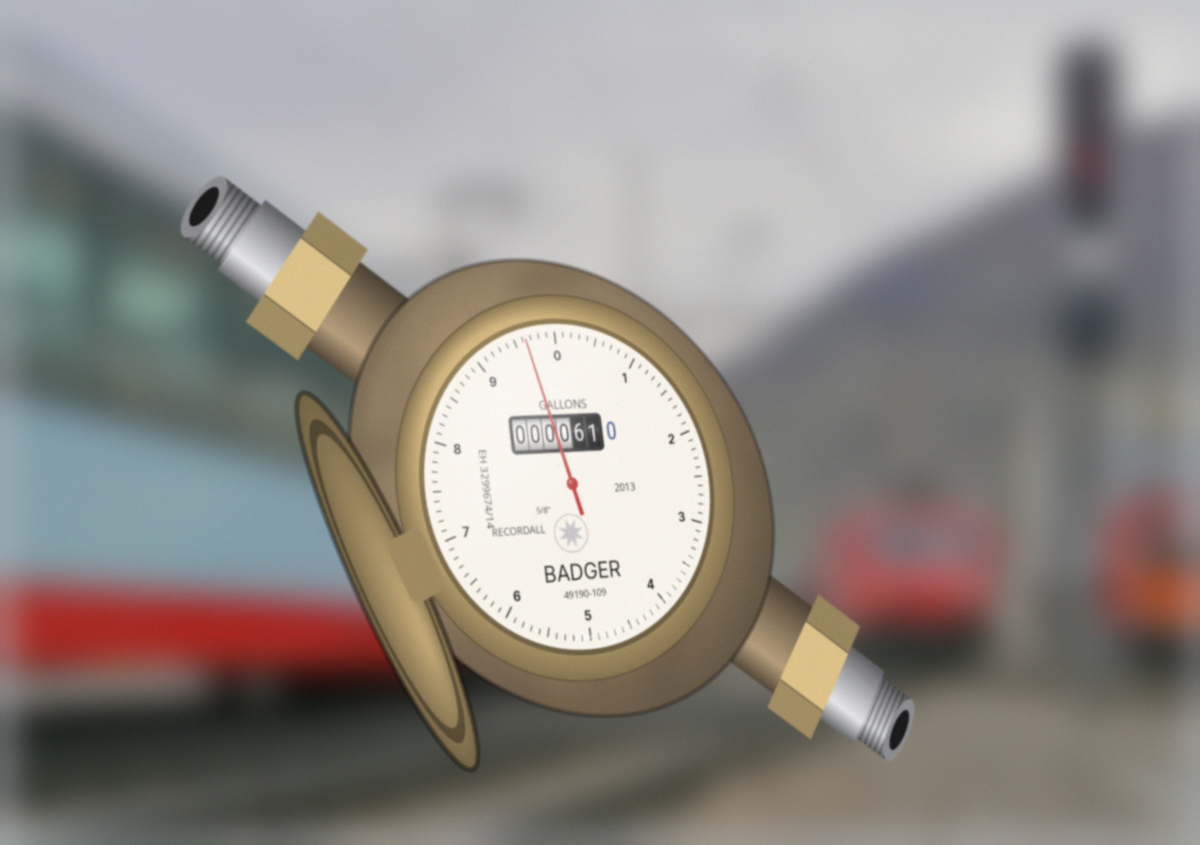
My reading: 609.6 gal
